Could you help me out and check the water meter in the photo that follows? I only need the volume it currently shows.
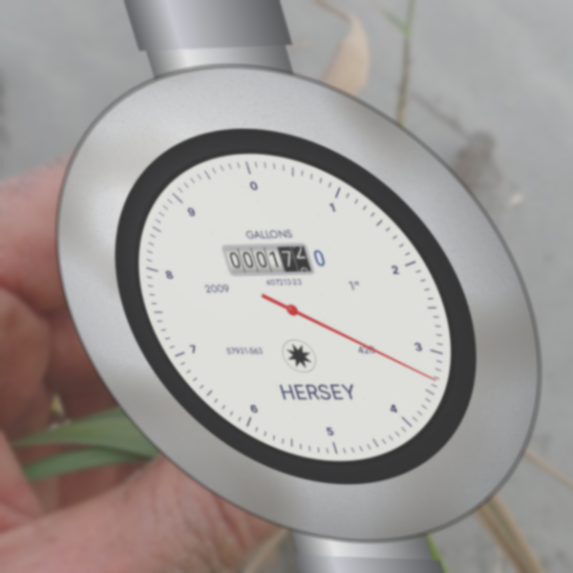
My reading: 1723.3 gal
